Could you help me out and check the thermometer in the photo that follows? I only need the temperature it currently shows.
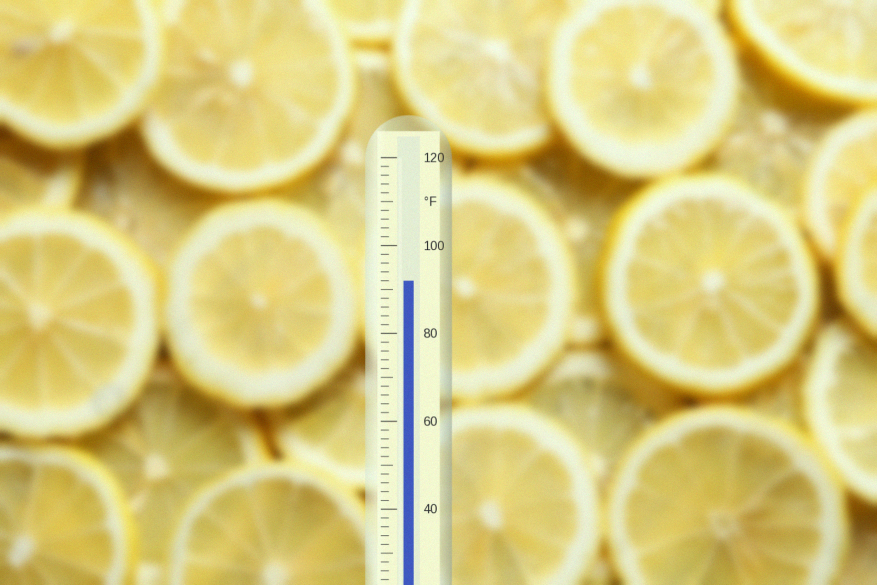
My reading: 92 °F
